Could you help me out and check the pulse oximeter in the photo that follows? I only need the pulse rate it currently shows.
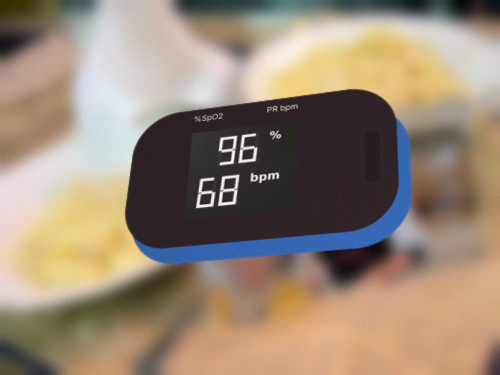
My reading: 68 bpm
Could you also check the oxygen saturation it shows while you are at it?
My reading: 96 %
